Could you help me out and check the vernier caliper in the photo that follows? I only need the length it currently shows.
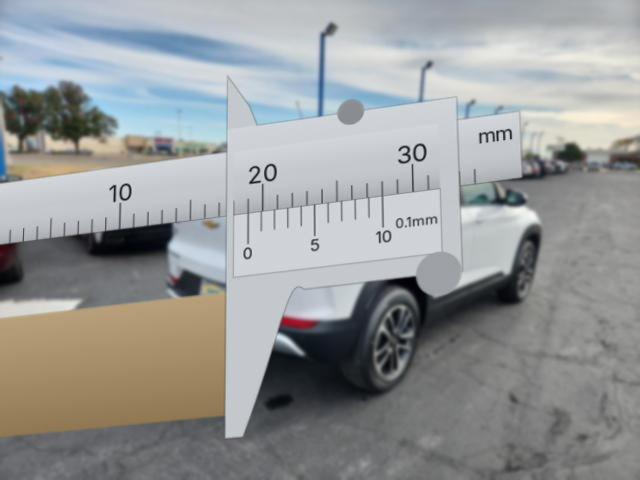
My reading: 19.0 mm
